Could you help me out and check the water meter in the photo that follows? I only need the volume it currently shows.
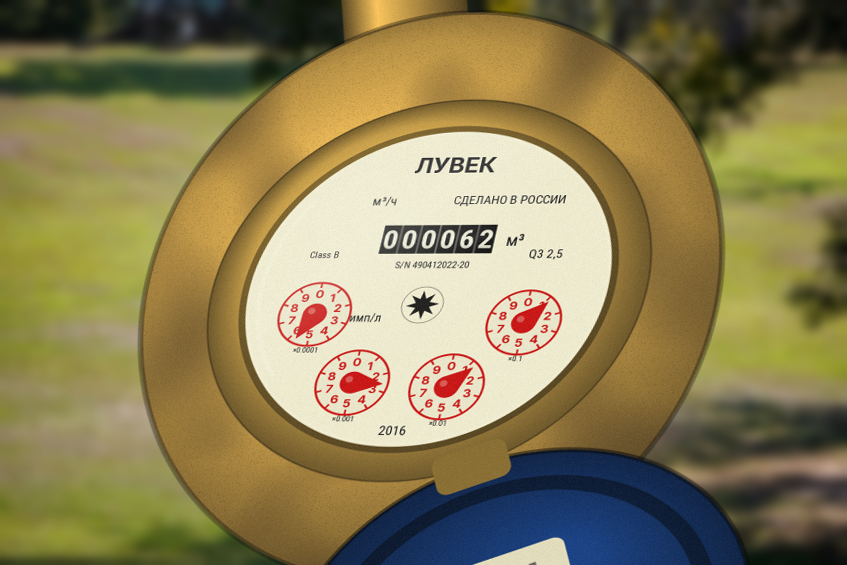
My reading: 62.1125 m³
